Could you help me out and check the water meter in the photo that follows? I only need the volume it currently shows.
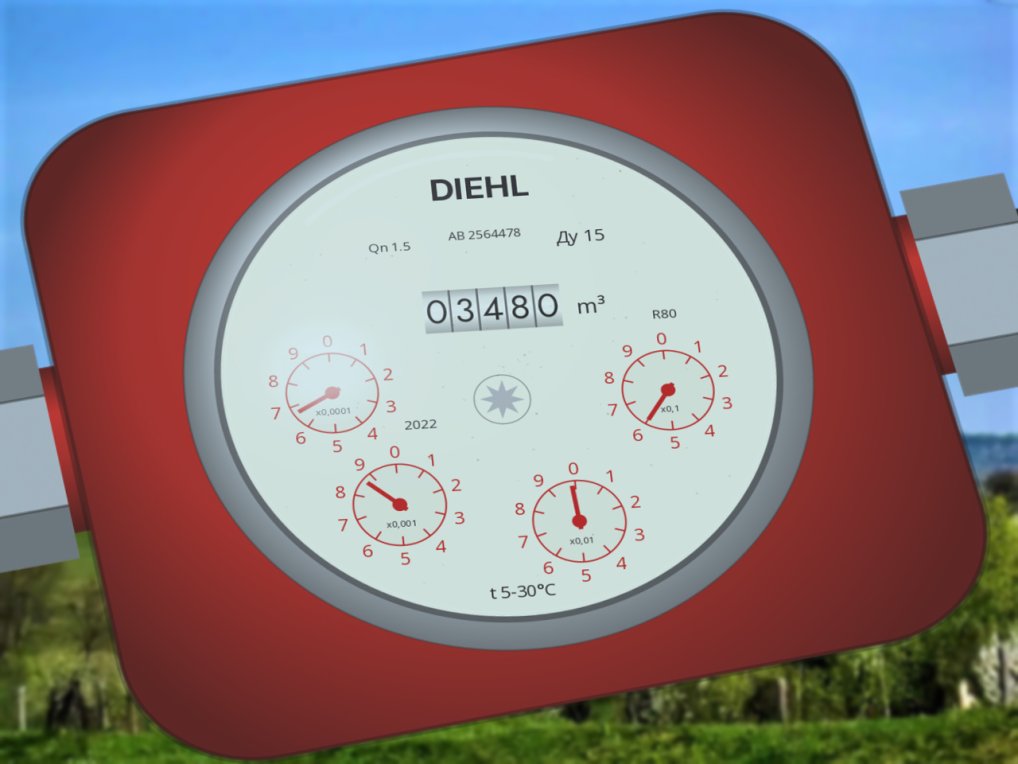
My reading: 3480.5986 m³
